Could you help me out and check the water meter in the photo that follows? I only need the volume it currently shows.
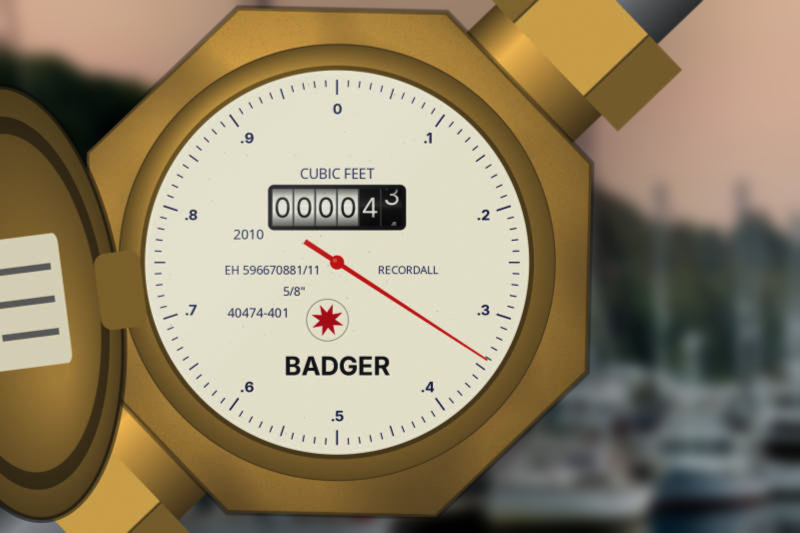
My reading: 43.34 ft³
